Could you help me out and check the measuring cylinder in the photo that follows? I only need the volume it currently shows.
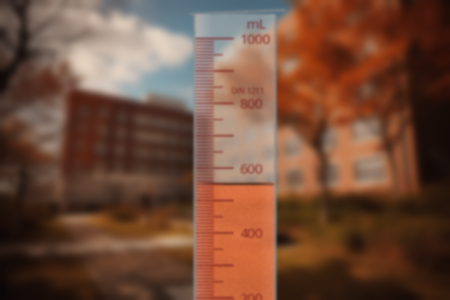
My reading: 550 mL
